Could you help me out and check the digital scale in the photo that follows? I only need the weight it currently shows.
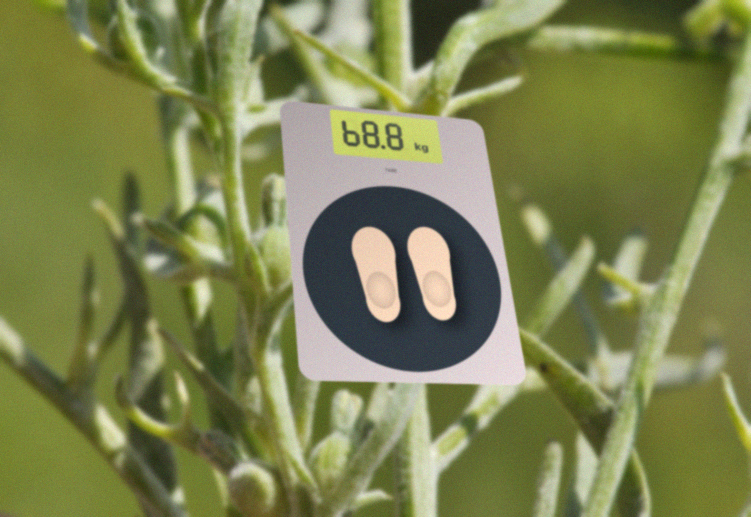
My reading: 68.8 kg
